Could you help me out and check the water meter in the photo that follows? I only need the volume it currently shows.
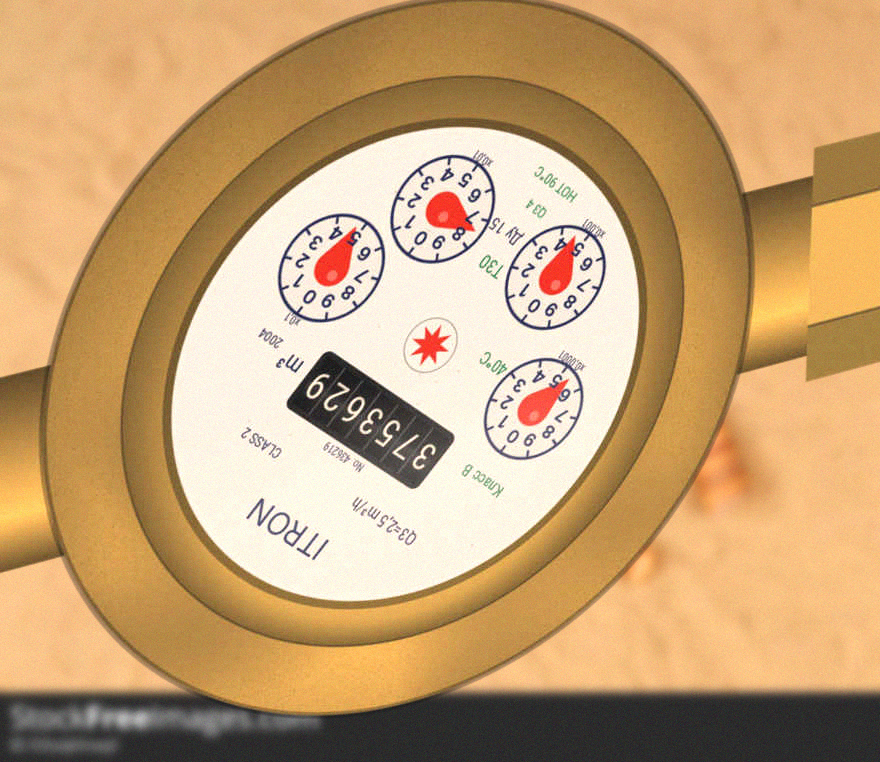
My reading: 3753629.4745 m³
